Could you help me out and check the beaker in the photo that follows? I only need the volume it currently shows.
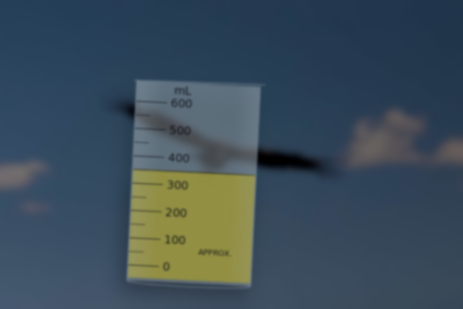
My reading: 350 mL
